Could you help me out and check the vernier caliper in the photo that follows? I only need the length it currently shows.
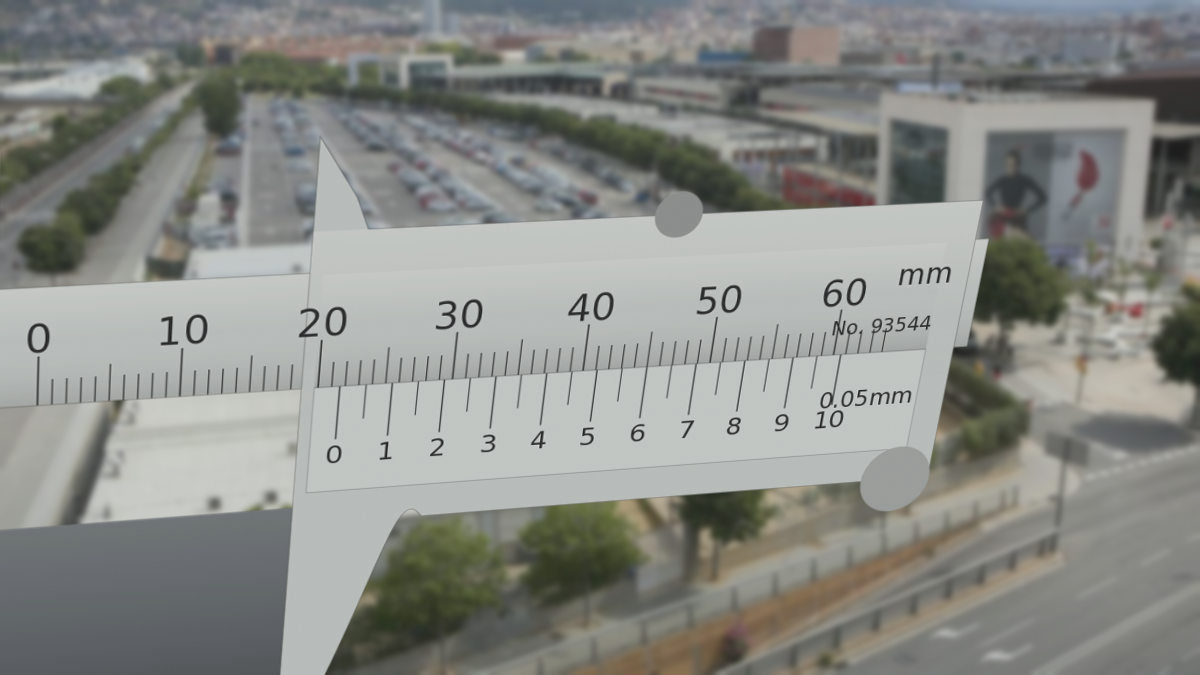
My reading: 21.6 mm
